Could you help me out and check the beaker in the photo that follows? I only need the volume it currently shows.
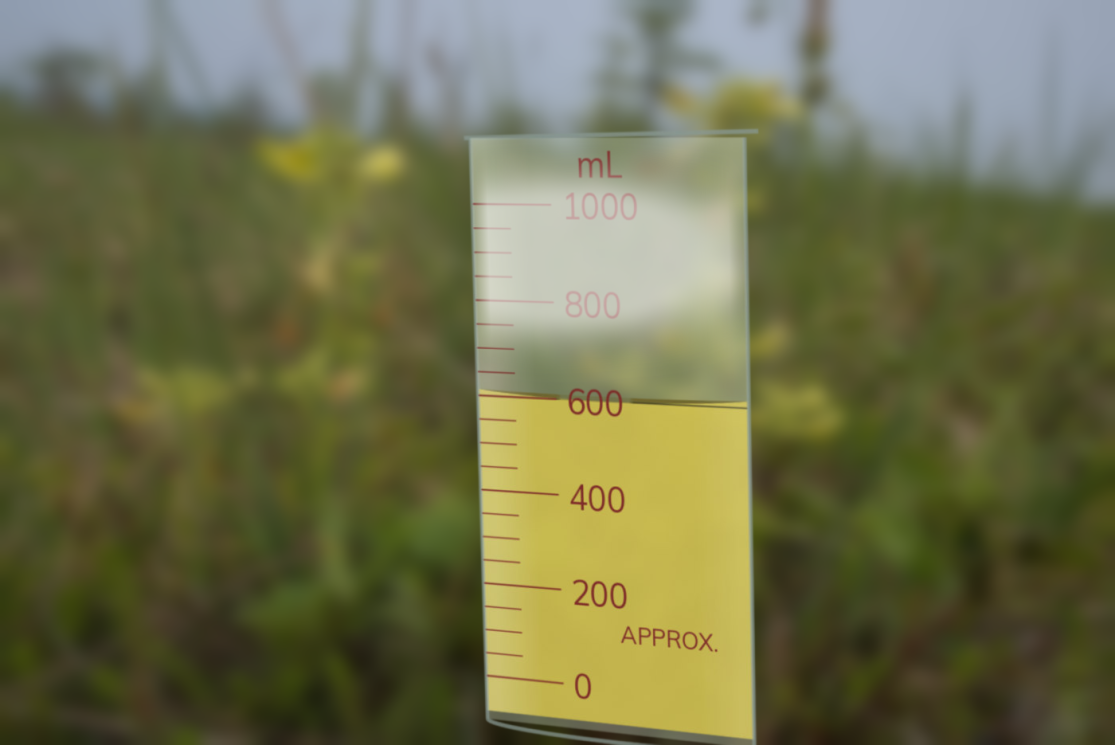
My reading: 600 mL
